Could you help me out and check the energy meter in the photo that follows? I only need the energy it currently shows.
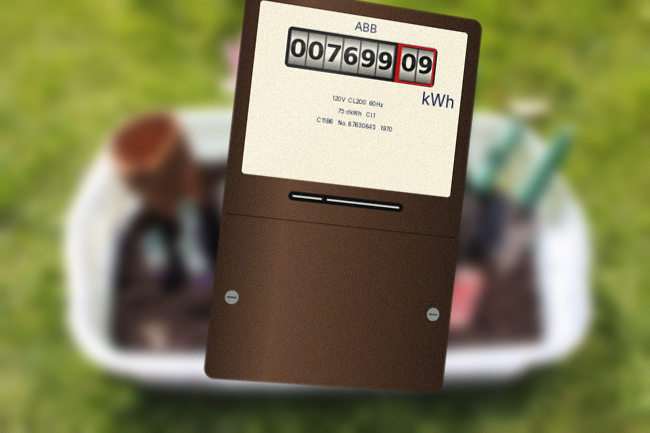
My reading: 7699.09 kWh
